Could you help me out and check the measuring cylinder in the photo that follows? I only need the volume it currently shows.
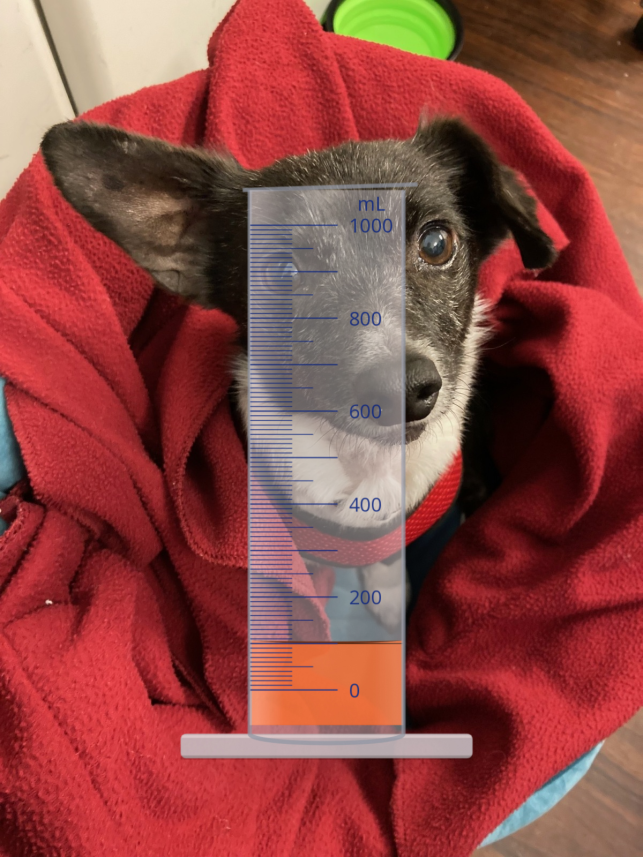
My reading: 100 mL
